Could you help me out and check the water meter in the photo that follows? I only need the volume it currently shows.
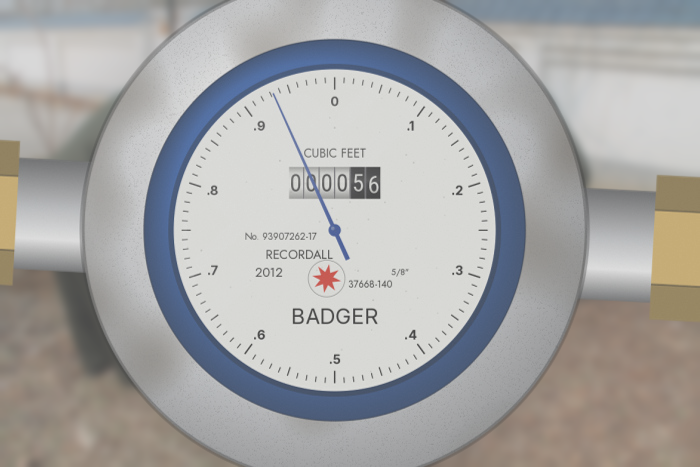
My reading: 55.93 ft³
